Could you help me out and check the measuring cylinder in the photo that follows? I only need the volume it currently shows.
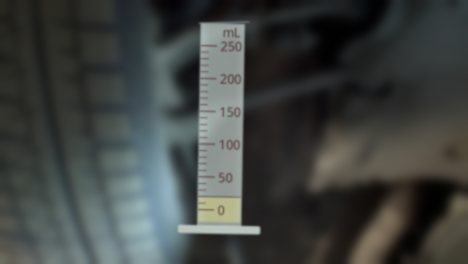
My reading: 20 mL
